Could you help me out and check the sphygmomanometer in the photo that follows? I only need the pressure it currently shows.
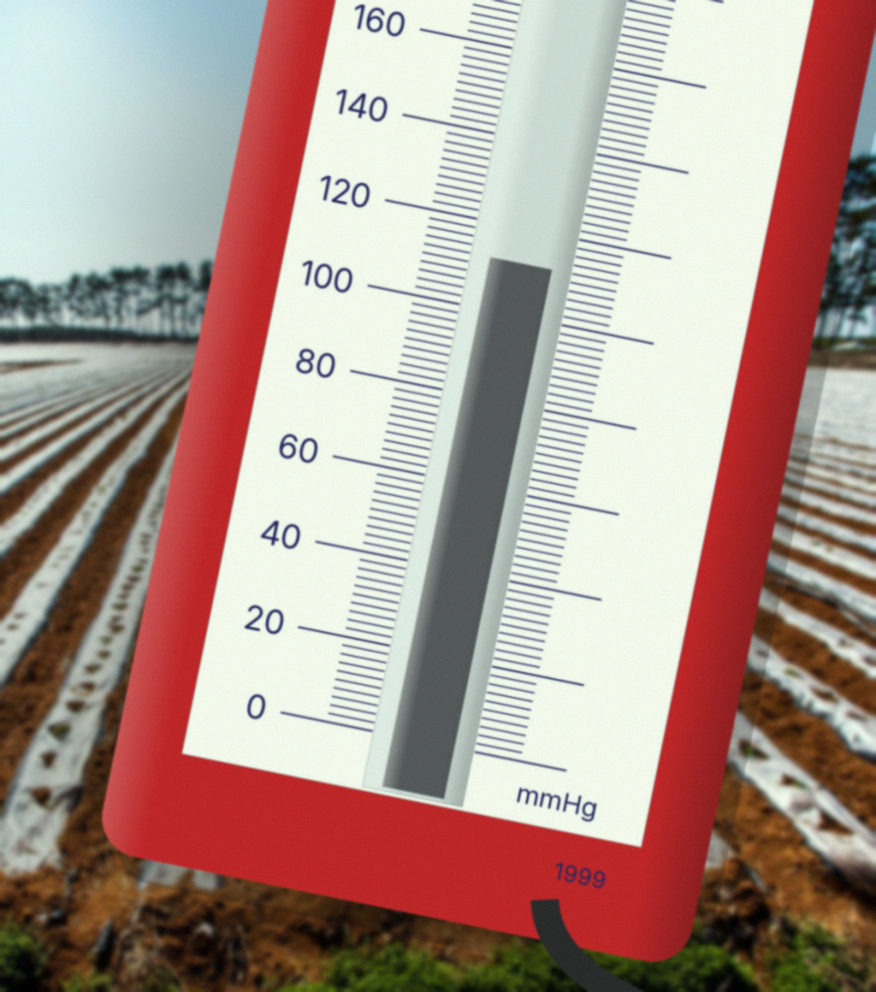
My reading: 112 mmHg
